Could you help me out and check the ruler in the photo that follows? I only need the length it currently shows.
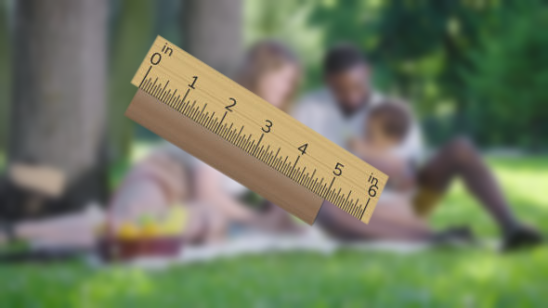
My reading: 5 in
